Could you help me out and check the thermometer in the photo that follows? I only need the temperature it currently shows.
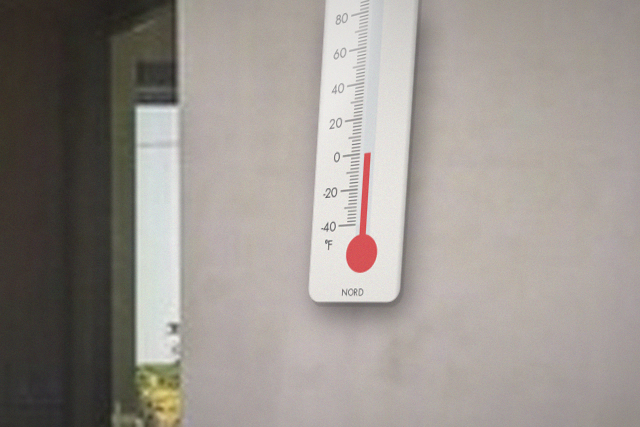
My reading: 0 °F
